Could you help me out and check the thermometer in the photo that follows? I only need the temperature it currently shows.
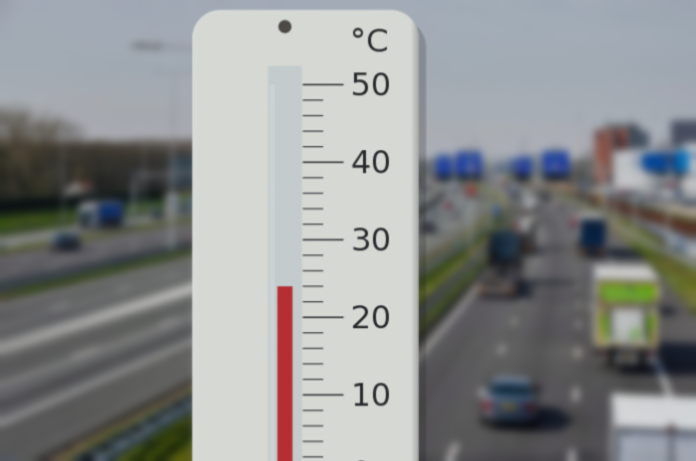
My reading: 24 °C
